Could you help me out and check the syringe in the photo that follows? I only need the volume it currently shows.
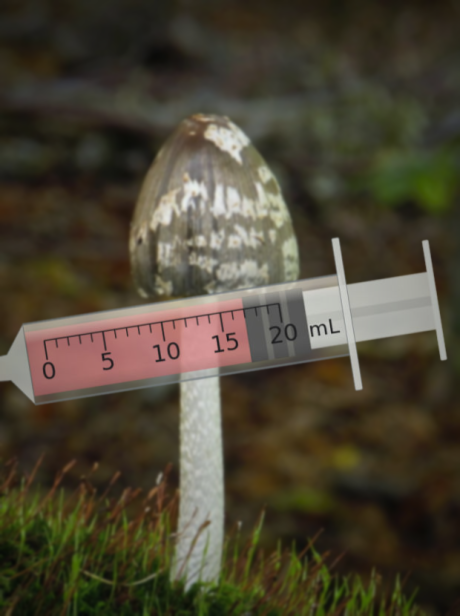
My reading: 17 mL
